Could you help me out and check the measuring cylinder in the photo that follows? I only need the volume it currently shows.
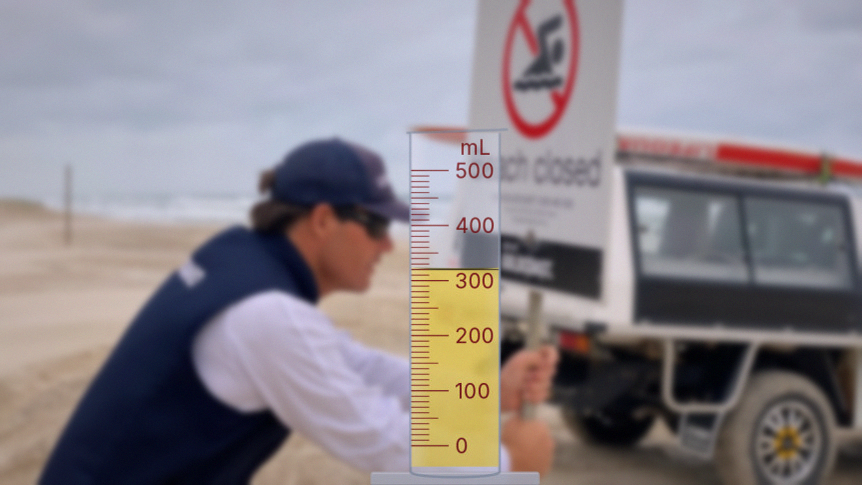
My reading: 320 mL
